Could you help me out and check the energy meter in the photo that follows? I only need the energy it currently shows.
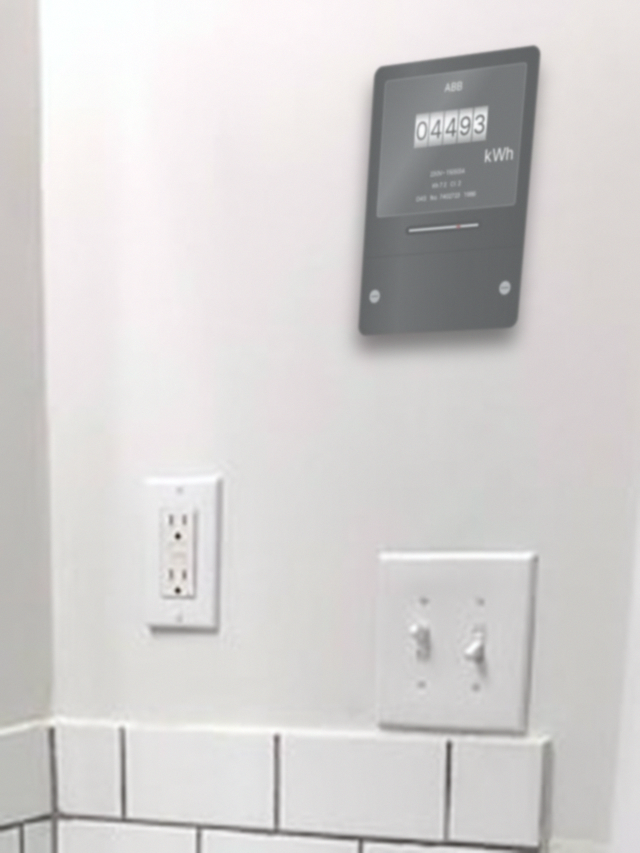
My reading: 4493 kWh
